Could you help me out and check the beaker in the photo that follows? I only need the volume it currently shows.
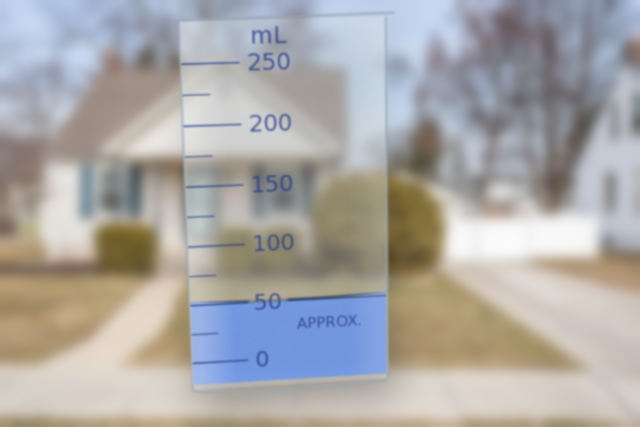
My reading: 50 mL
